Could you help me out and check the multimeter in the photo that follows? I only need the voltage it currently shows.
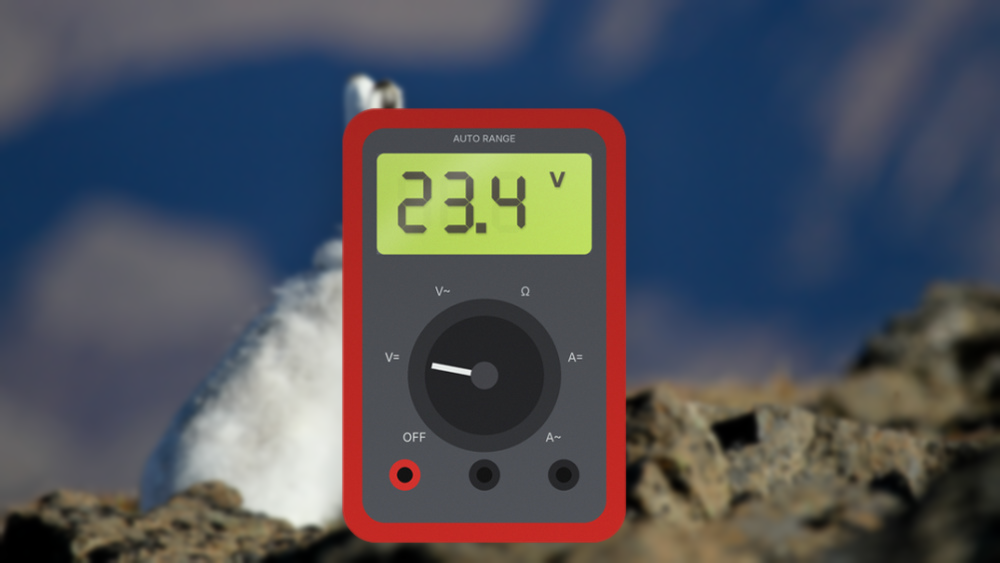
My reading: 23.4 V
